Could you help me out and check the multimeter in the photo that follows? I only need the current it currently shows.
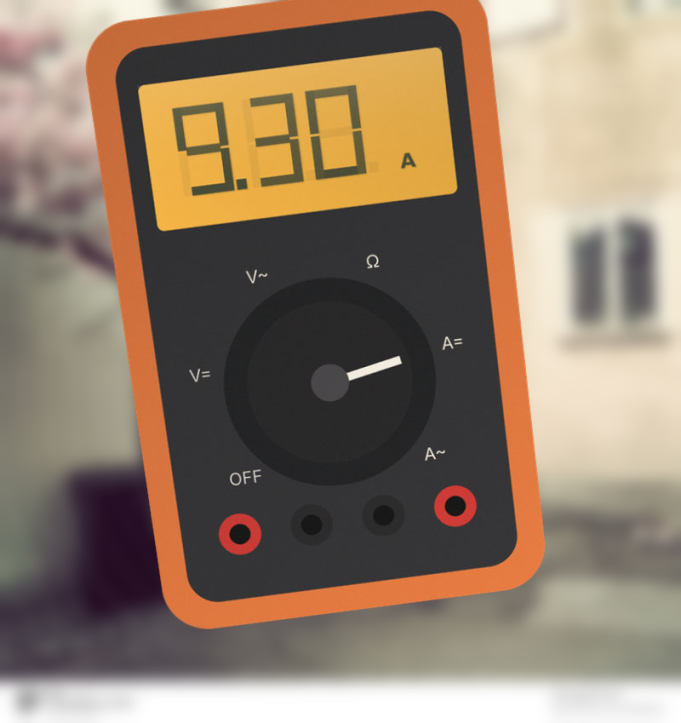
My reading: 9.30 A
